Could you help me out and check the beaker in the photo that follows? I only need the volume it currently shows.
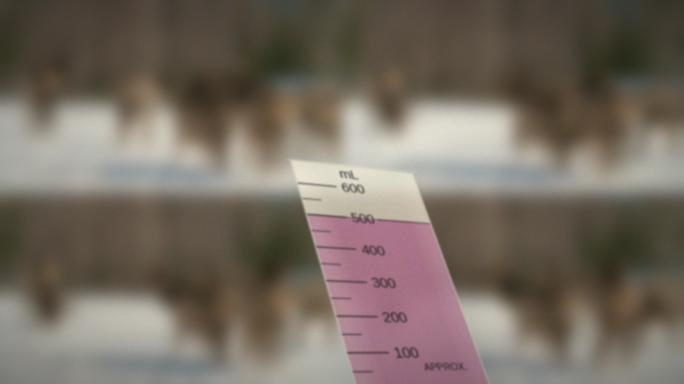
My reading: 500 mL
